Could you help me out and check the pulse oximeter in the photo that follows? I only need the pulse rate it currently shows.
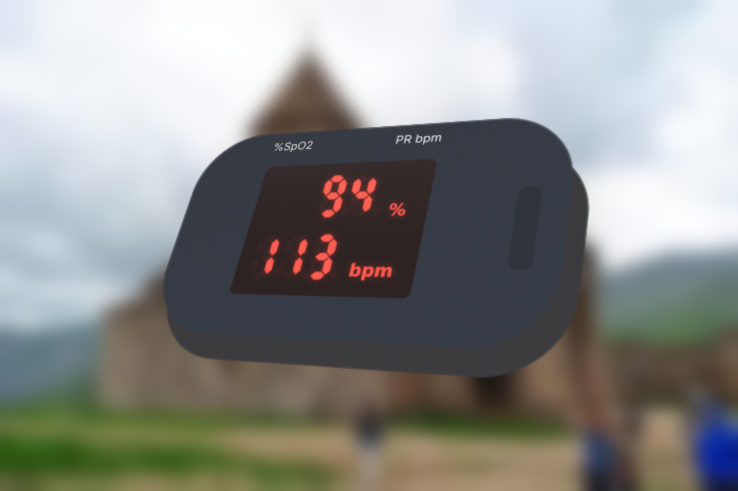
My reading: 113 bpm
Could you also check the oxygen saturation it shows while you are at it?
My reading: 94 %
